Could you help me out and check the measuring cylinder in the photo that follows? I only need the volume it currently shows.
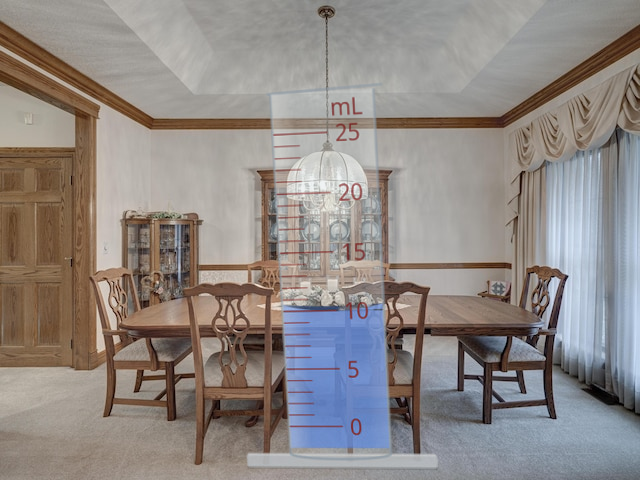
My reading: 10 mL
